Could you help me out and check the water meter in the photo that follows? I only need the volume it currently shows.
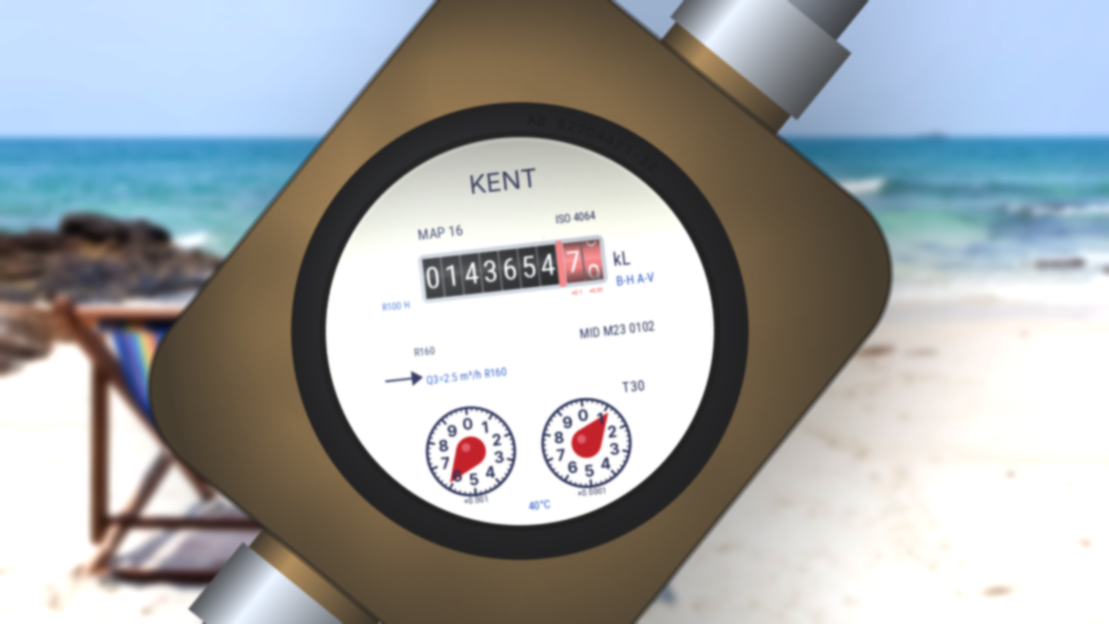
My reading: 143654.7861 kL
